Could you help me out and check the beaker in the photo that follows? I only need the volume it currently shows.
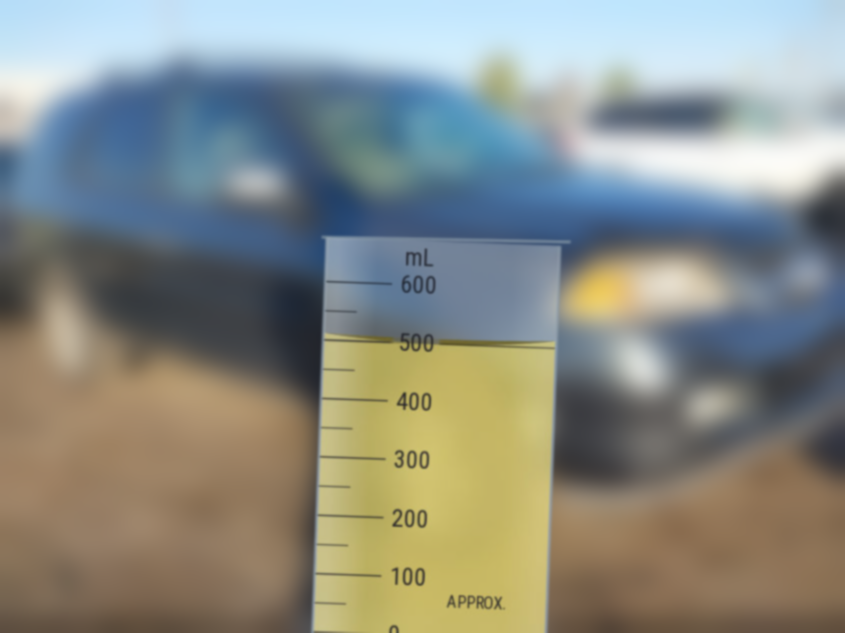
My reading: 500 mL
